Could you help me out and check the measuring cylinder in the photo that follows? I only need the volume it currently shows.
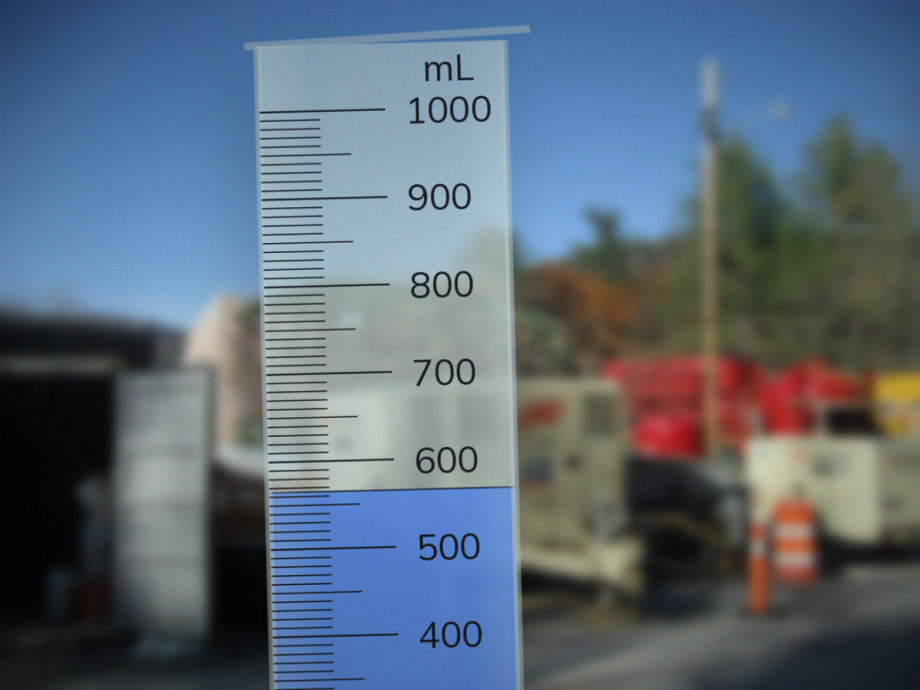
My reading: 565 mL
